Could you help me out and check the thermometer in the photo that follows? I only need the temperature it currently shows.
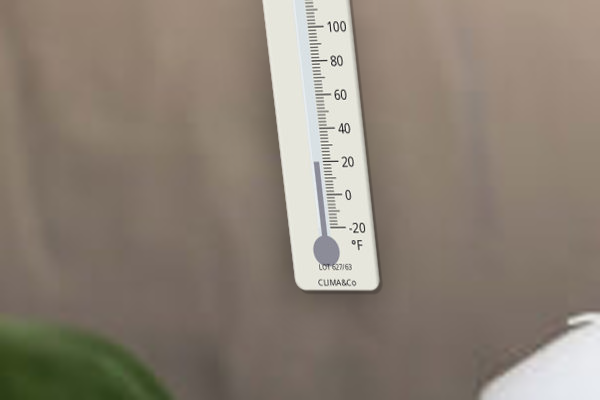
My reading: 20 °F
